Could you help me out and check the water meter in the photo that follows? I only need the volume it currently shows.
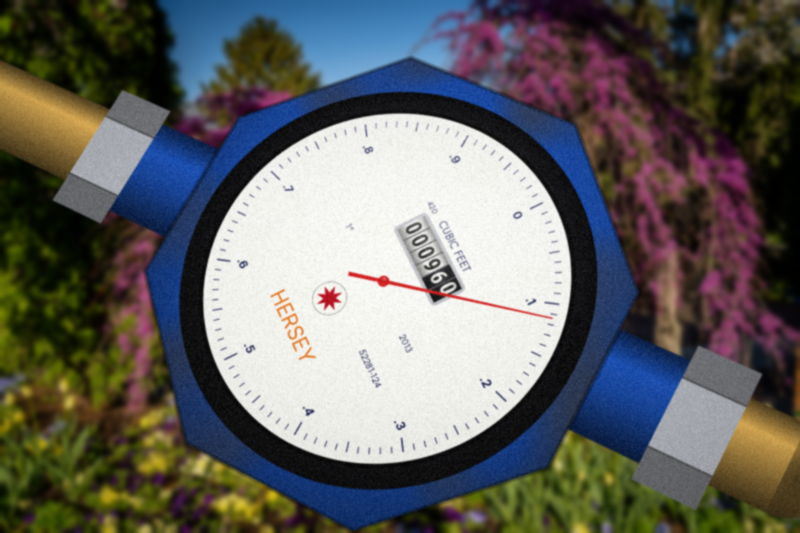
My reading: 960.11 ft³
